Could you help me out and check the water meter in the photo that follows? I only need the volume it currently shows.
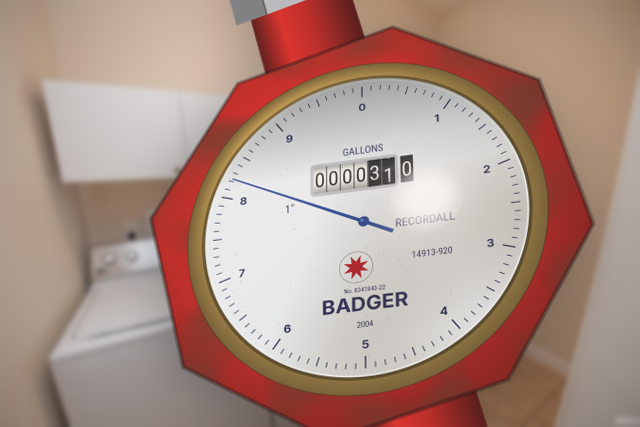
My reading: 308.2 gal
